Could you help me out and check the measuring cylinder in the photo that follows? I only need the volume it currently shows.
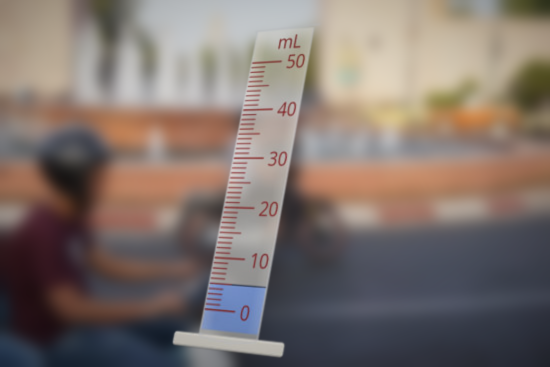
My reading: 5 mL
